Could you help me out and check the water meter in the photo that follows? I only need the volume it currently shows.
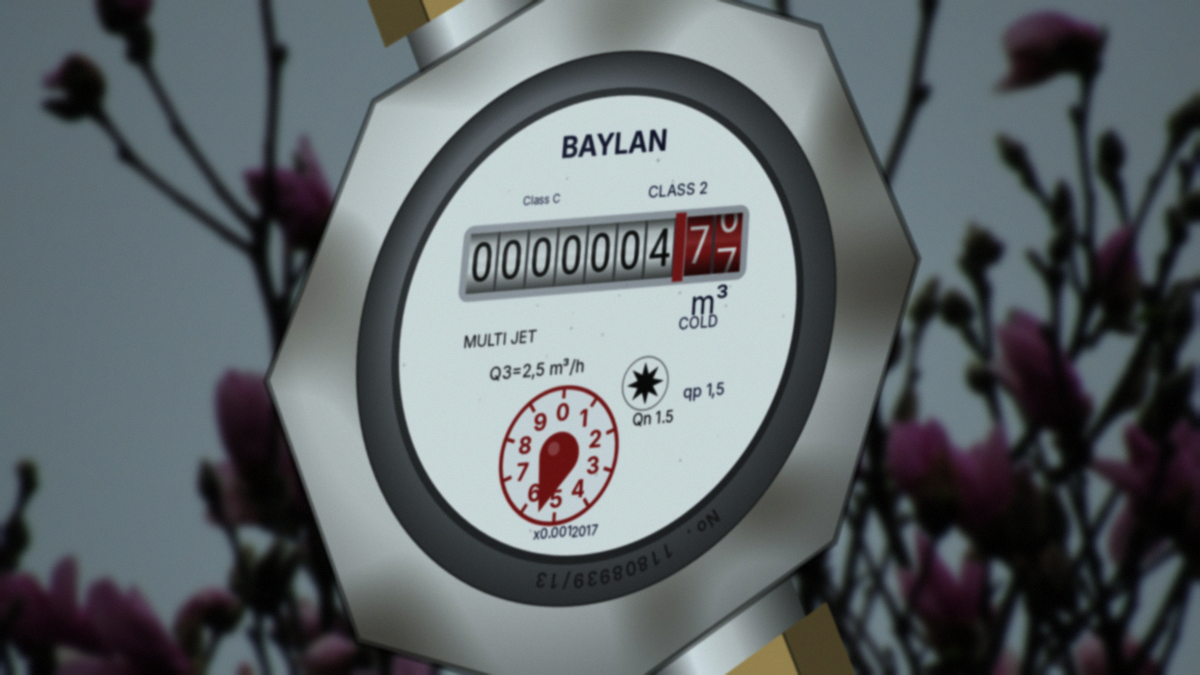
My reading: 4.765 m³
